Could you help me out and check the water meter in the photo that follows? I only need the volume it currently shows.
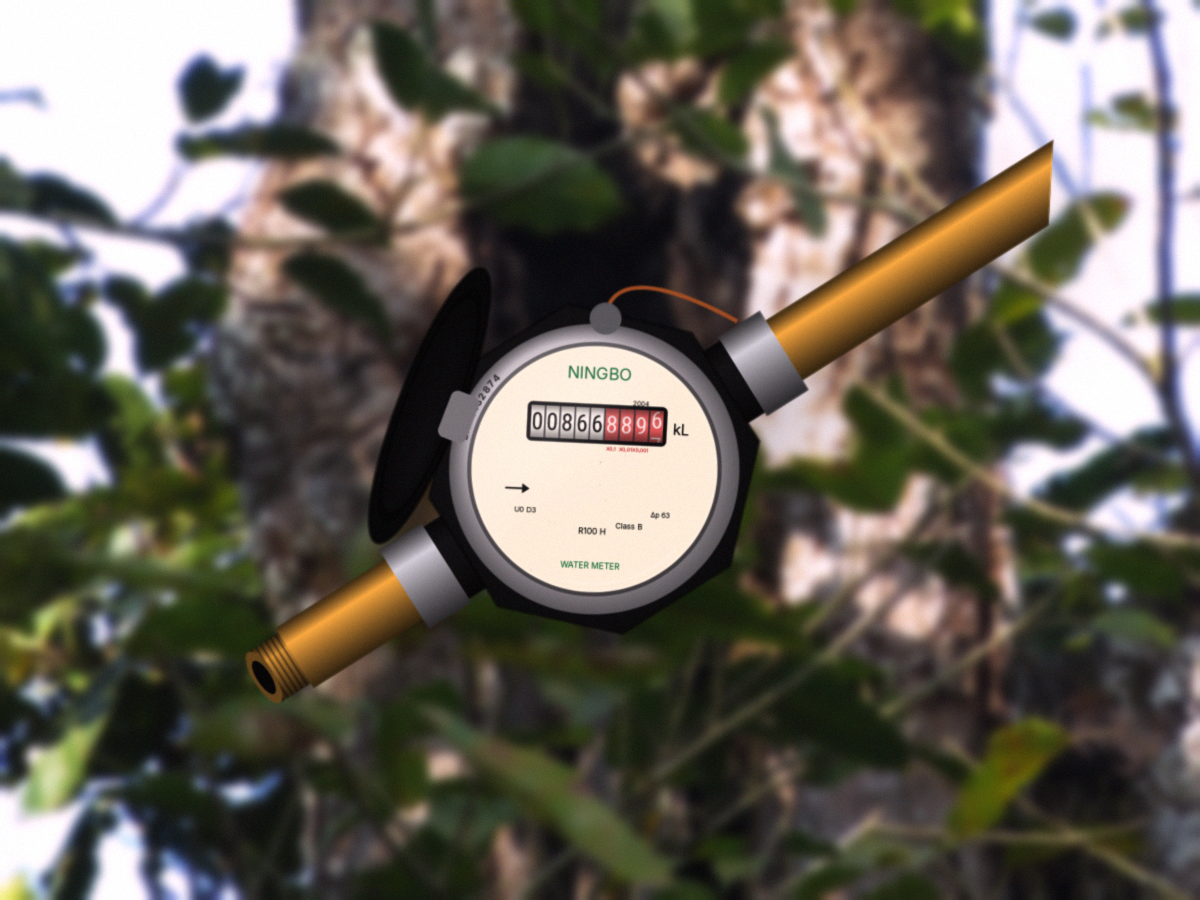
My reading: 866.8896 kL
